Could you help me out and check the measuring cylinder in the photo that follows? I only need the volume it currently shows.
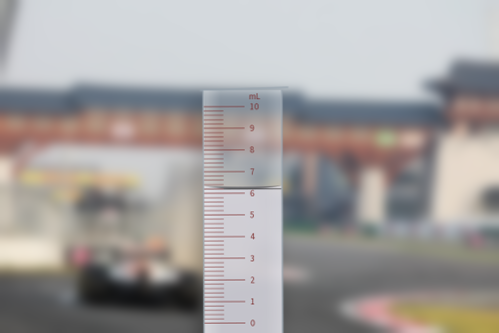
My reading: 6.2 mL
